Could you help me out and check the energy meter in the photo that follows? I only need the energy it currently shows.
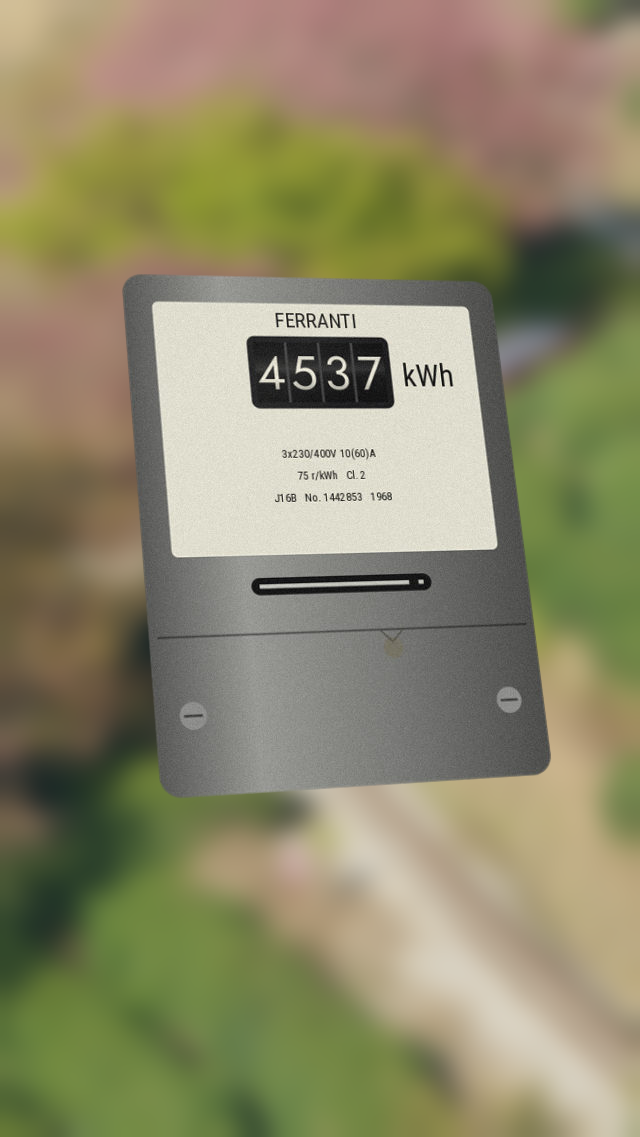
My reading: 4537 kWh
